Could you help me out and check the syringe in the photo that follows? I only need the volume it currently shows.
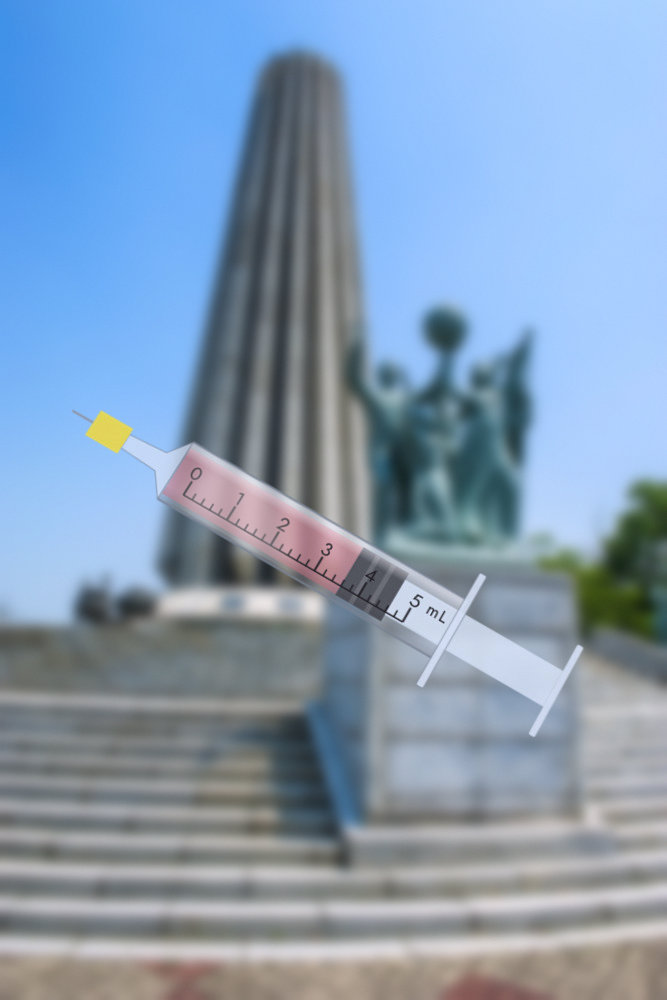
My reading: 3.6 mL
